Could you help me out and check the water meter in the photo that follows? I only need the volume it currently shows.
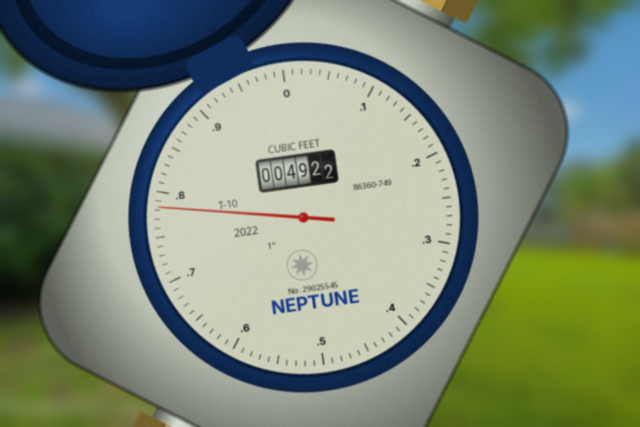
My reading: 4921.78 ft³
